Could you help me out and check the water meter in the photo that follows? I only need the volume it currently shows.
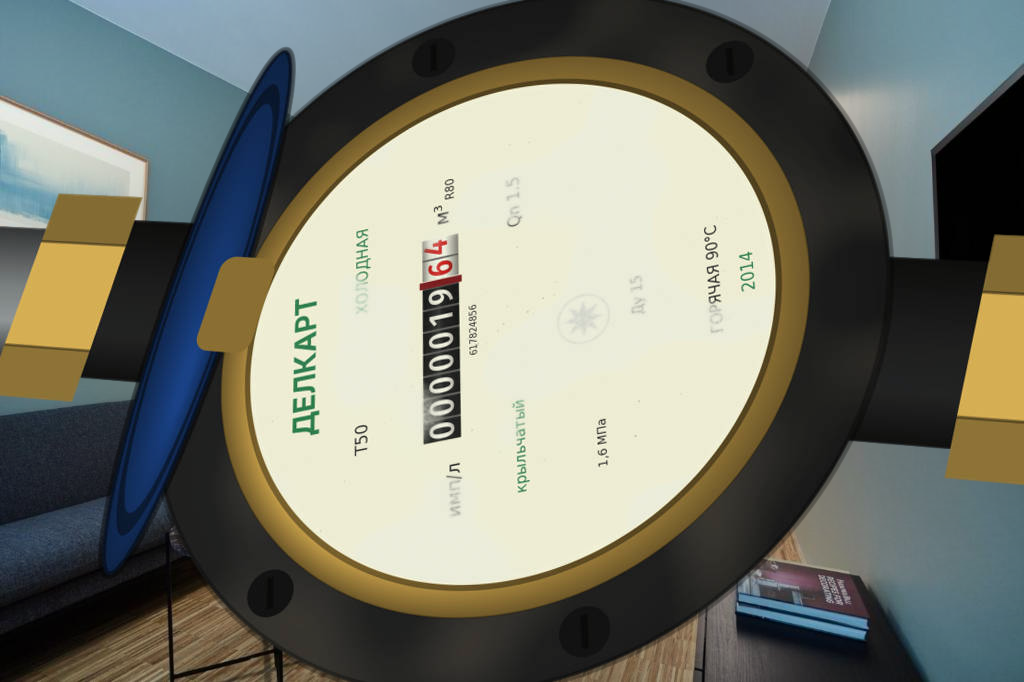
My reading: 19.64 m³
